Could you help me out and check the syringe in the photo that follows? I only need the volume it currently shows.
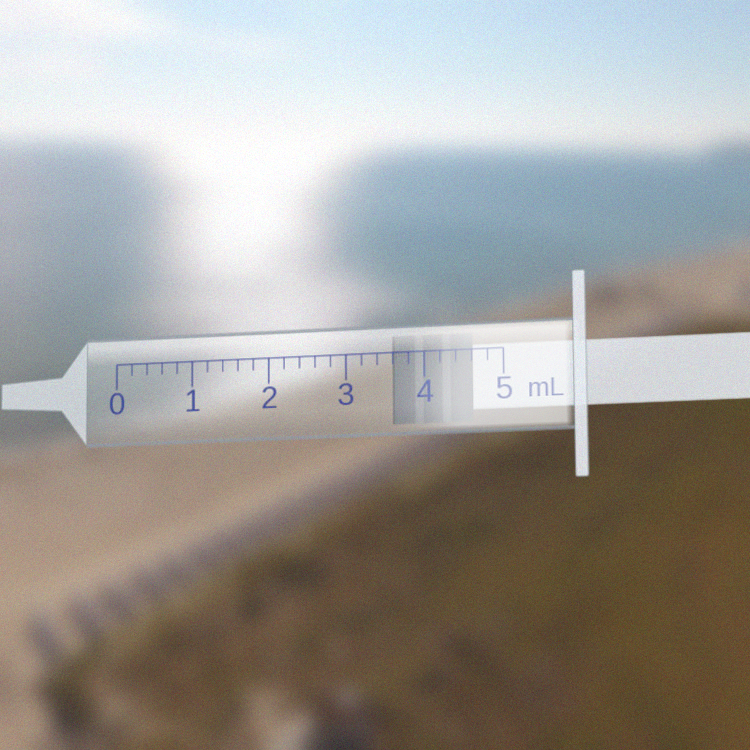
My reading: 3.6 mL
